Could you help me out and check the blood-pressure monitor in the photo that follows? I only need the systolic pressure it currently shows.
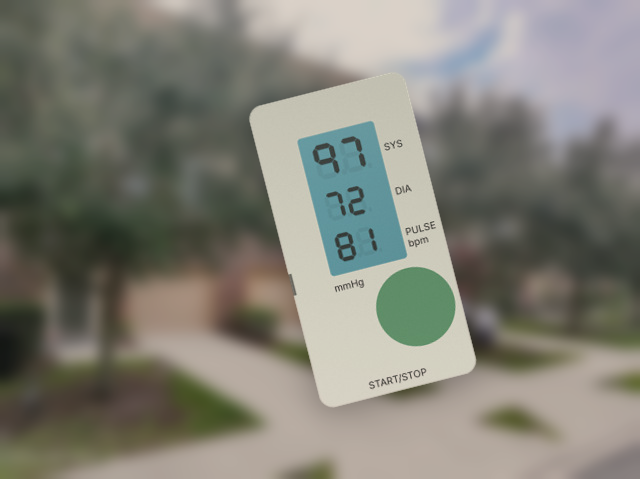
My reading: 97 mmHg
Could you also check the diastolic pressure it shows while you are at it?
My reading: 72 mmHg
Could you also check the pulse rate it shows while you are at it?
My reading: 81 bpm
